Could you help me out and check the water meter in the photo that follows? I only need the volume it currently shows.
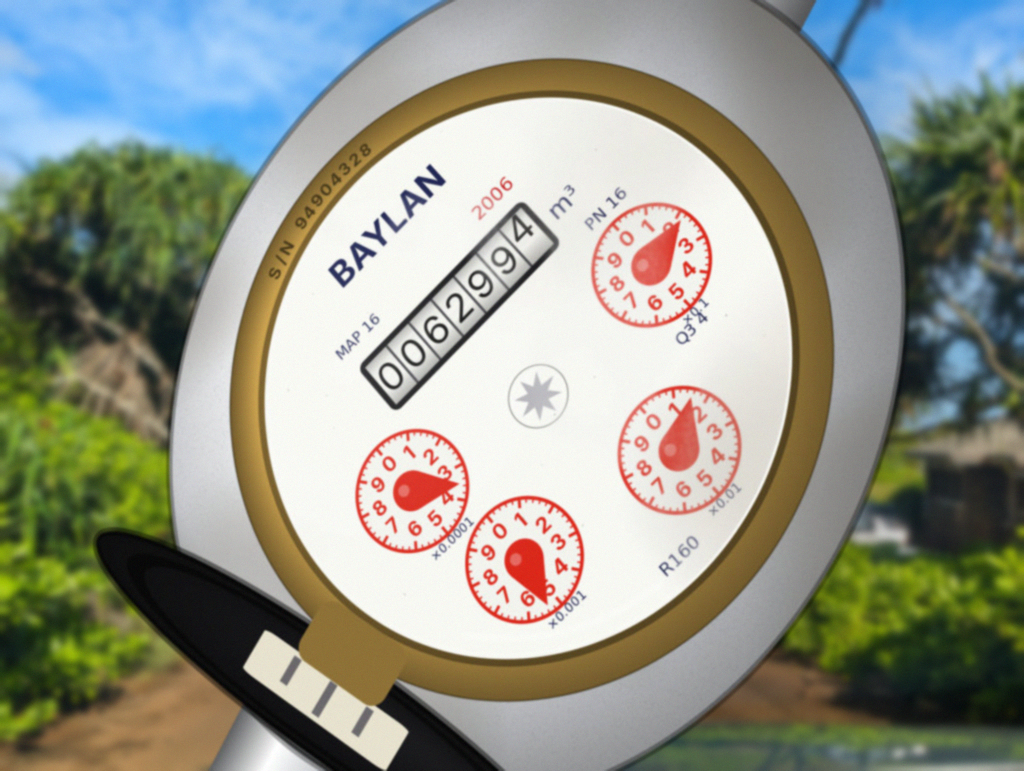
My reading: 62994.2153 m³
